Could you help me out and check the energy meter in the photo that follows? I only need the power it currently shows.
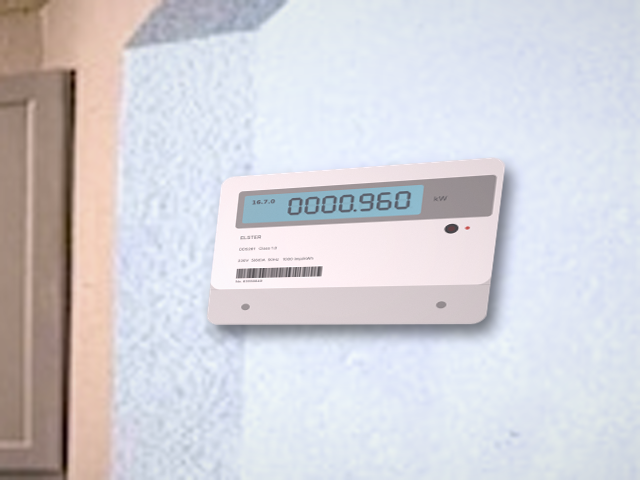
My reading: 0.960 kW
